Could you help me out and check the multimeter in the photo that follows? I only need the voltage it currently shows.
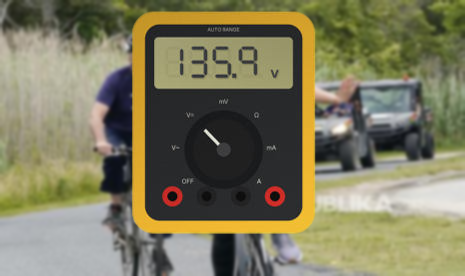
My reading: 135.9 V
